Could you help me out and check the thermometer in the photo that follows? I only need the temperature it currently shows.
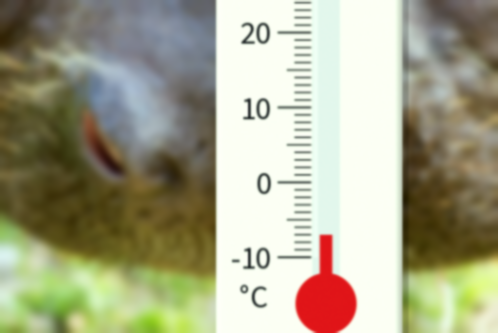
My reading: -7 °C
